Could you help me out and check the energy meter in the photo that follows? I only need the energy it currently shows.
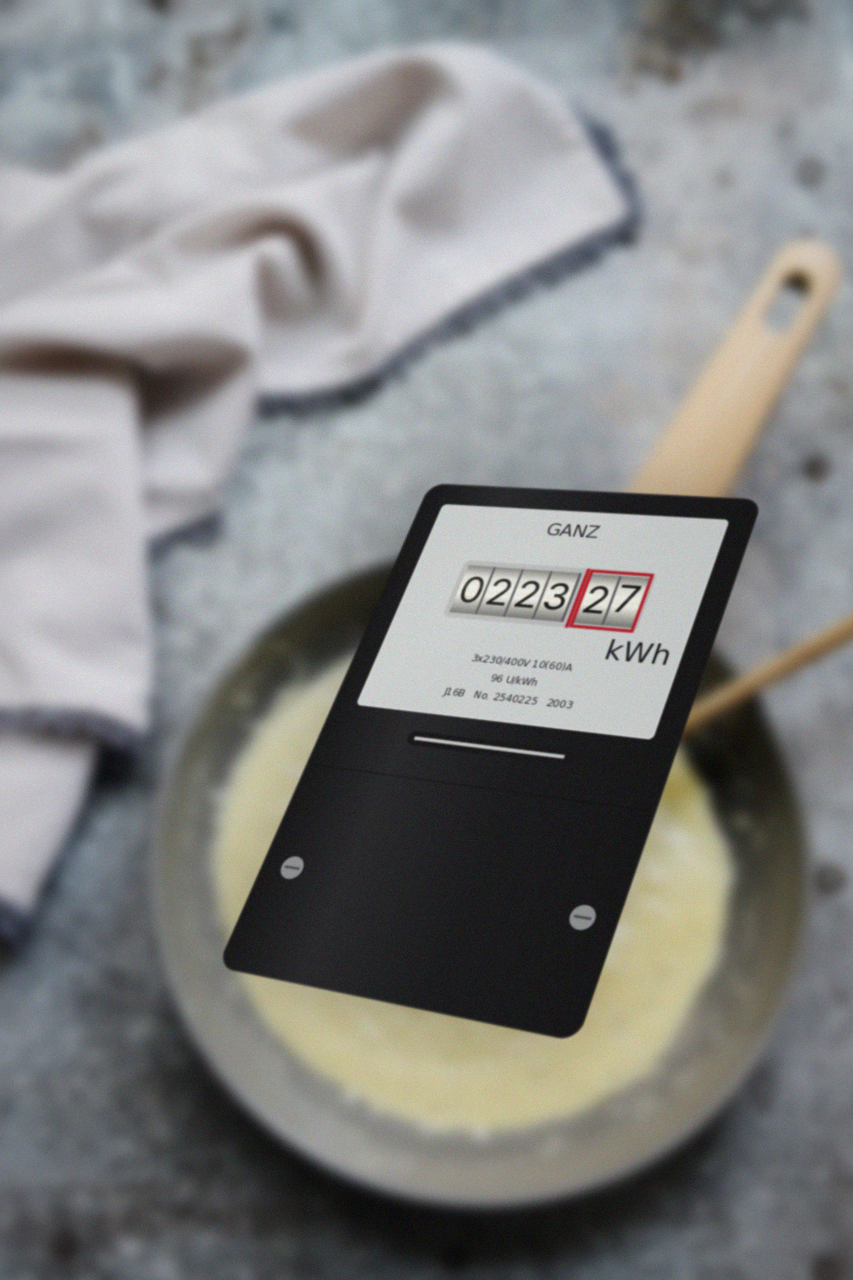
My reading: 223.27 kWh
